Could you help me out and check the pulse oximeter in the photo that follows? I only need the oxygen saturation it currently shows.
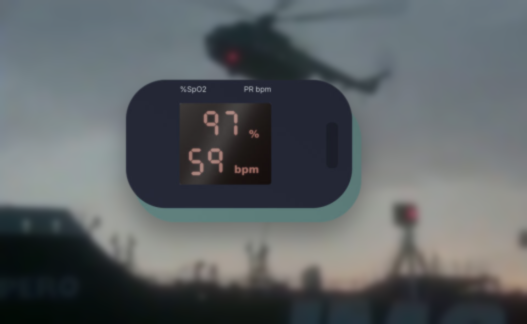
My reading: 97 %
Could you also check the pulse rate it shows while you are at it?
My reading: 59 bpm
